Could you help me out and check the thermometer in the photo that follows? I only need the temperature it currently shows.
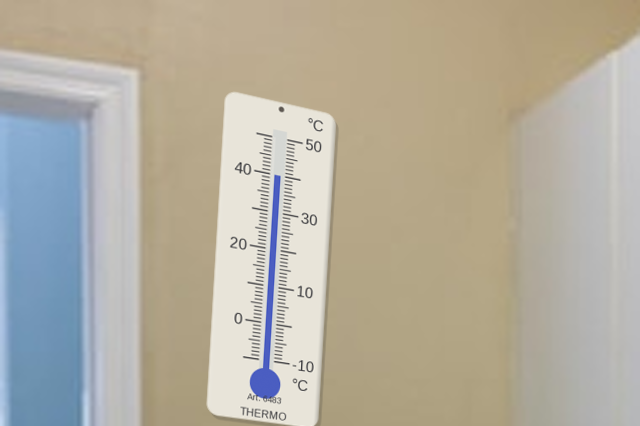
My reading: 40 °C
